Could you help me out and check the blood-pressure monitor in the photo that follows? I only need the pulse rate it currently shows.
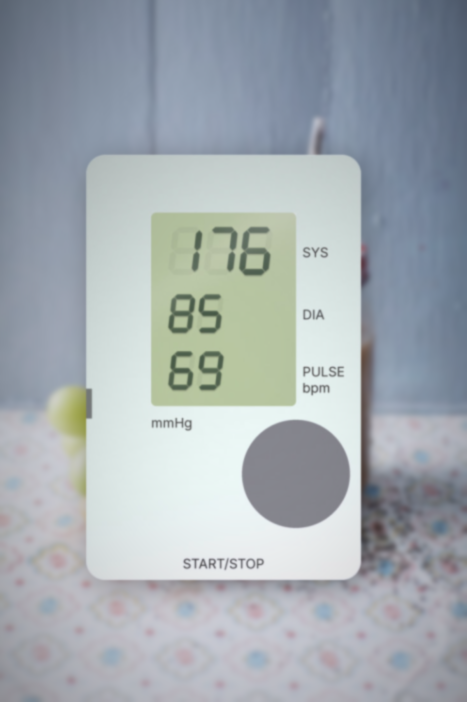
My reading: 69 bpm
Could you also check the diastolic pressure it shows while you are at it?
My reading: 85 mmHg
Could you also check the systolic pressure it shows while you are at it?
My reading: 176 mmHg
